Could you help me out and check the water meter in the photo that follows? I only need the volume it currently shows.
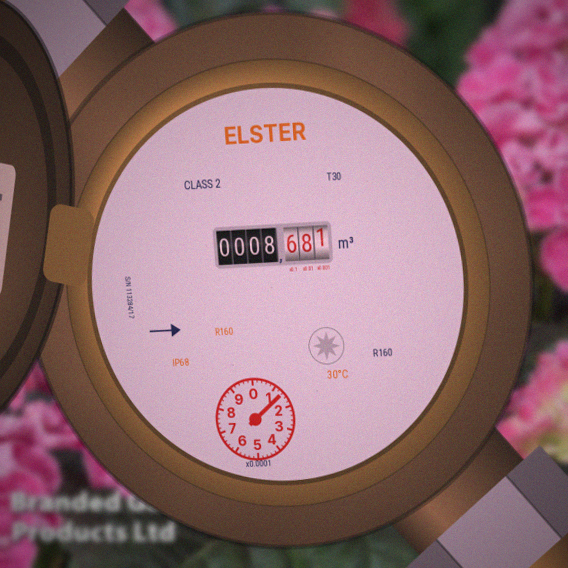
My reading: 8.6811 m³
